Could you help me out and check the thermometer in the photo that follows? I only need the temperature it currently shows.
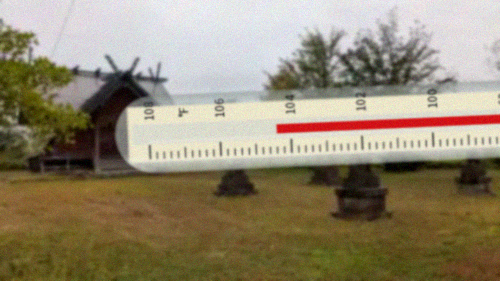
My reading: 104.4 °F
